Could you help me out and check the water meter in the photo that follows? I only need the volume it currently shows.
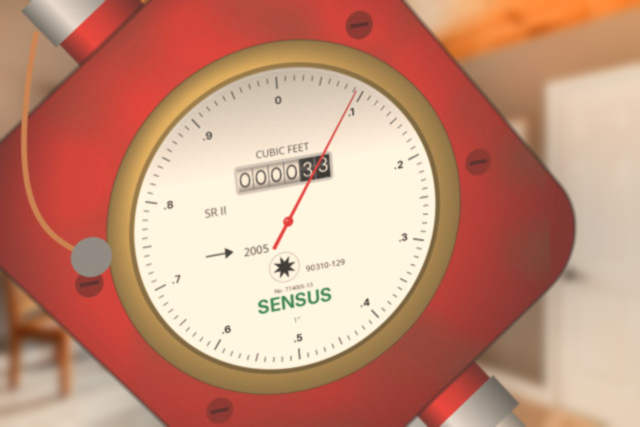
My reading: 33.09 ft³
